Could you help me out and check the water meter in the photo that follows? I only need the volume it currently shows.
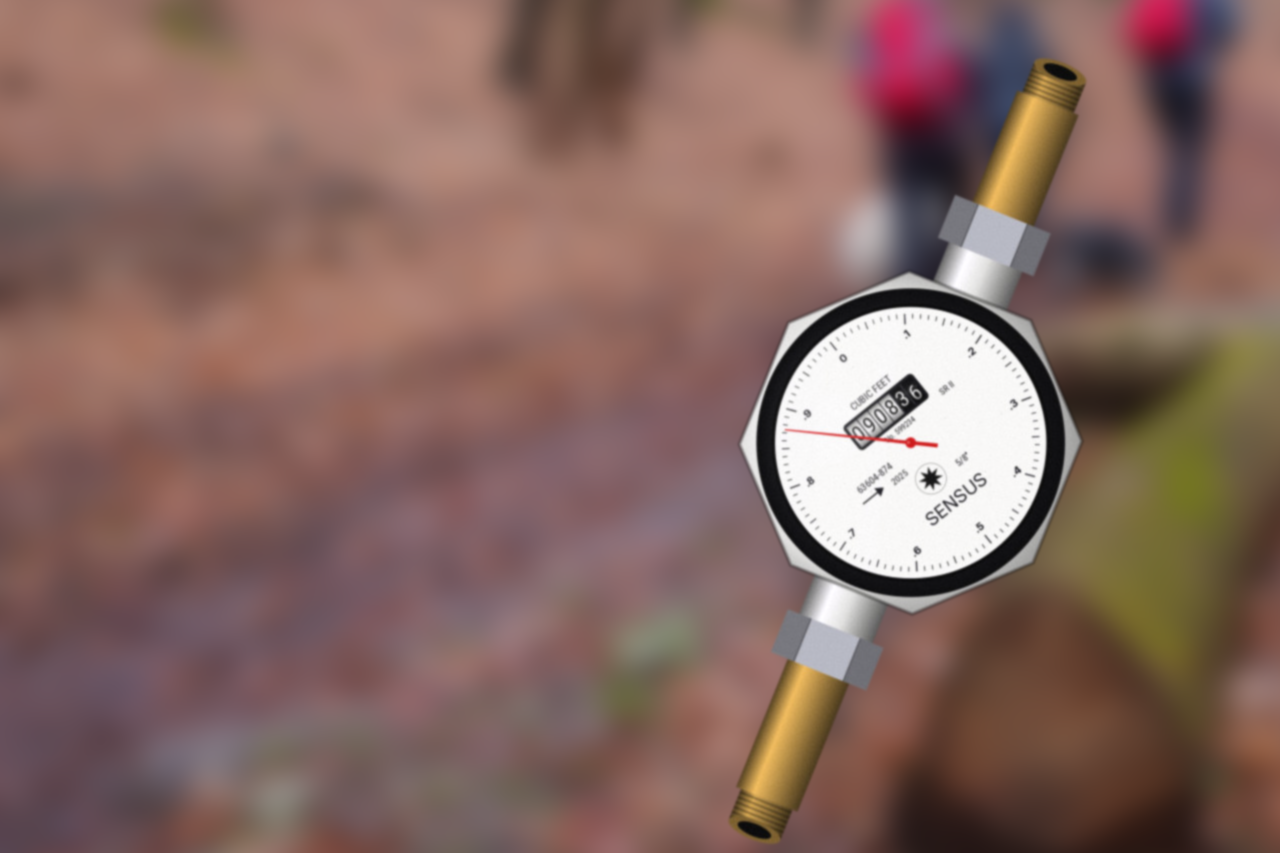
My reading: 90835.87 ft³
